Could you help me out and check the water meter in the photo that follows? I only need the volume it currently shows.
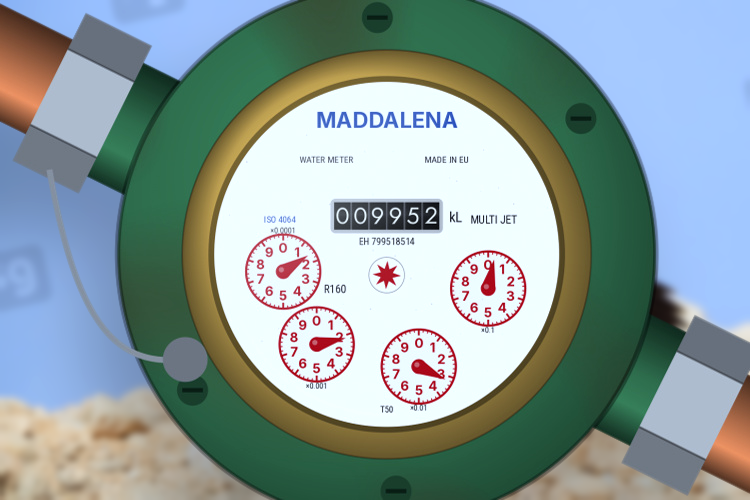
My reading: 9952.0321 kL
